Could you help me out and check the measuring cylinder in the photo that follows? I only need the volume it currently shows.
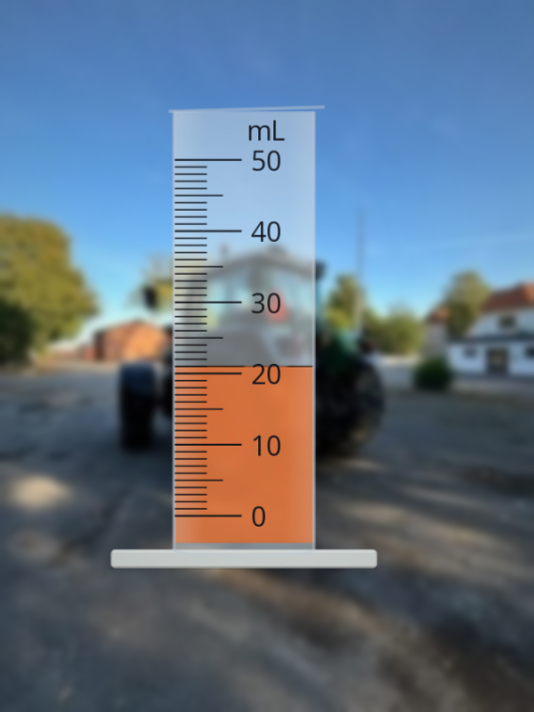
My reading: 21 mL
